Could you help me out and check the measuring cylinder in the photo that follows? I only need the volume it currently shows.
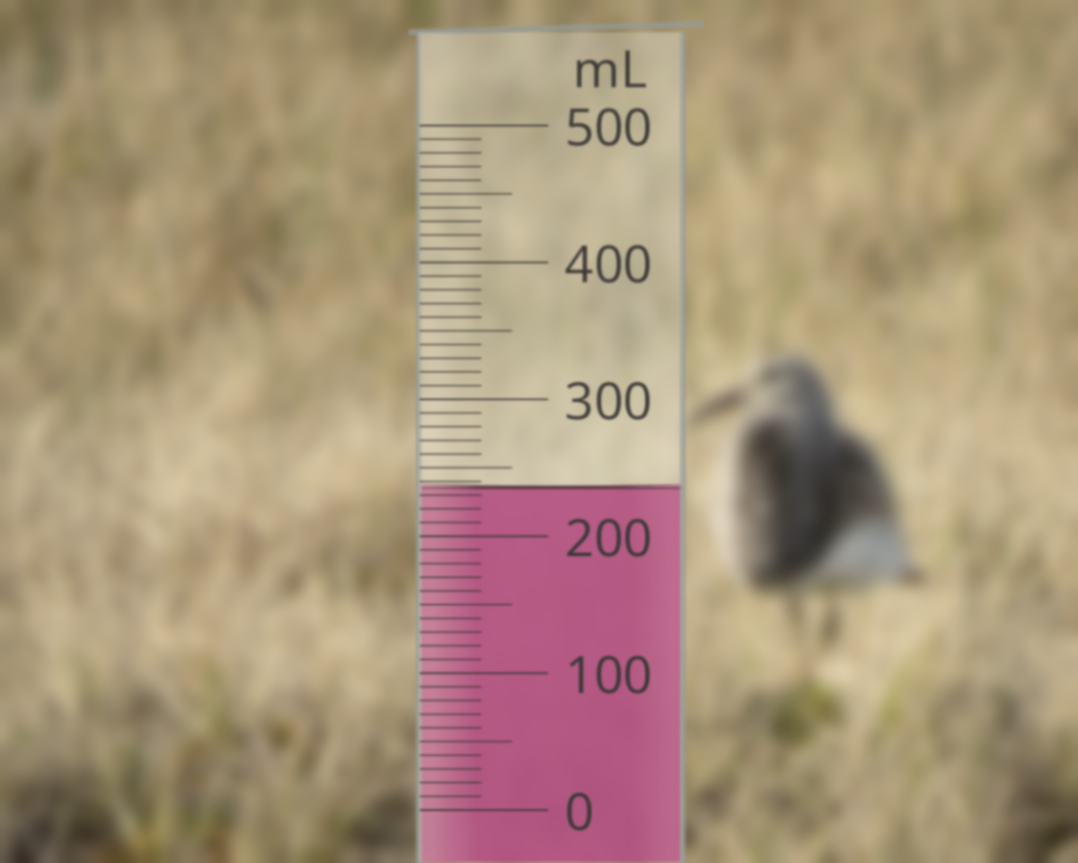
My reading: 235 mL
